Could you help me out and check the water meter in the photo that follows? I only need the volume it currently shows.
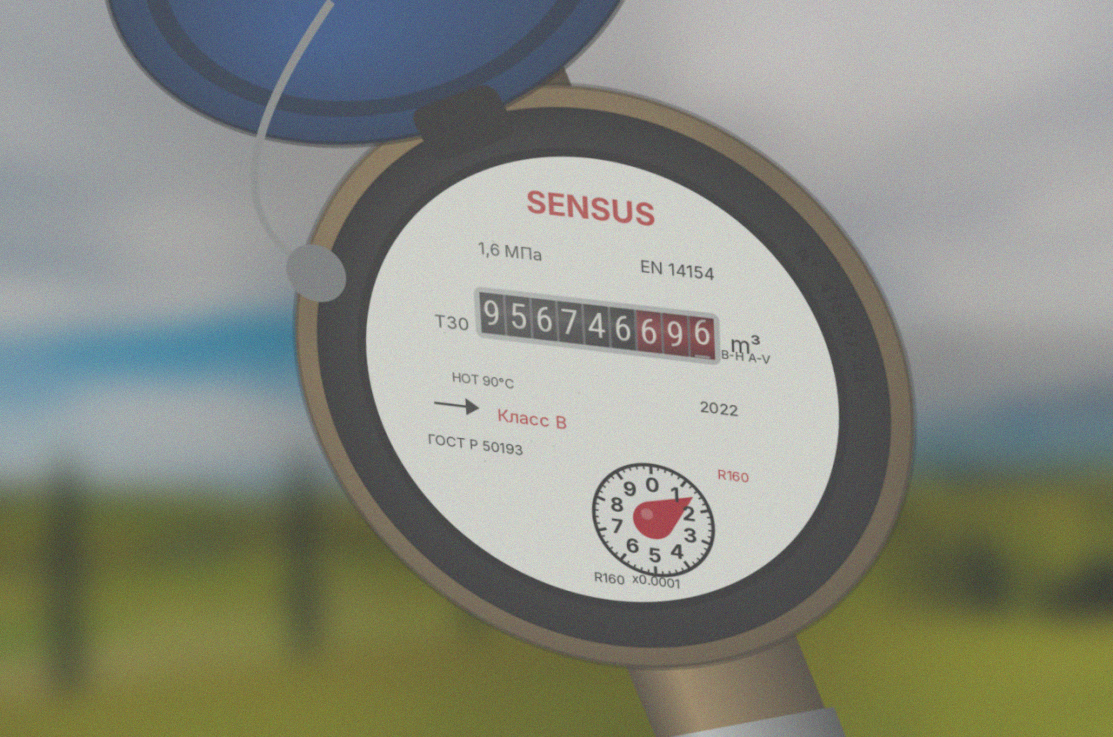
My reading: 956746.6961 m³
